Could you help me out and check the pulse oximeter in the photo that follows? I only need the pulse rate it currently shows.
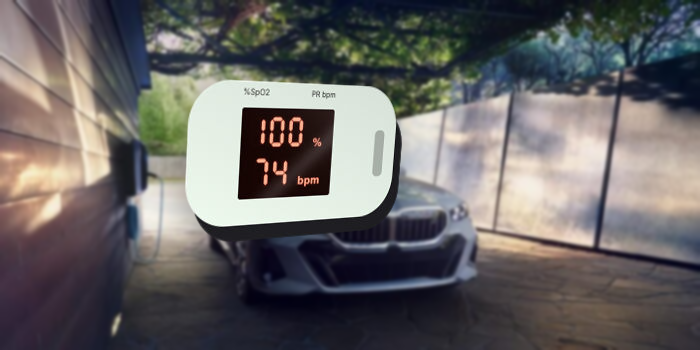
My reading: 74 bpm
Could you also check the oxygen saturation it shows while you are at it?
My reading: 100 %
